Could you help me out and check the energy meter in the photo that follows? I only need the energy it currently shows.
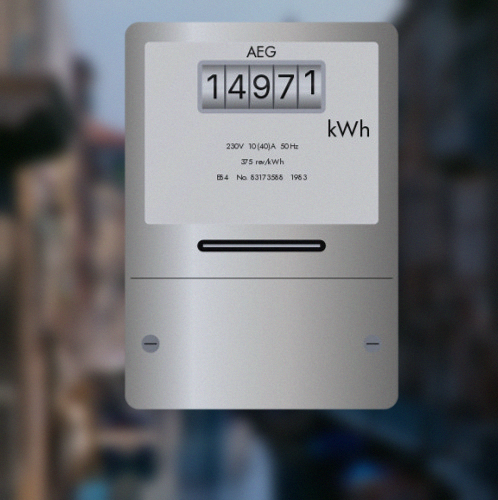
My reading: 14971 kWh
